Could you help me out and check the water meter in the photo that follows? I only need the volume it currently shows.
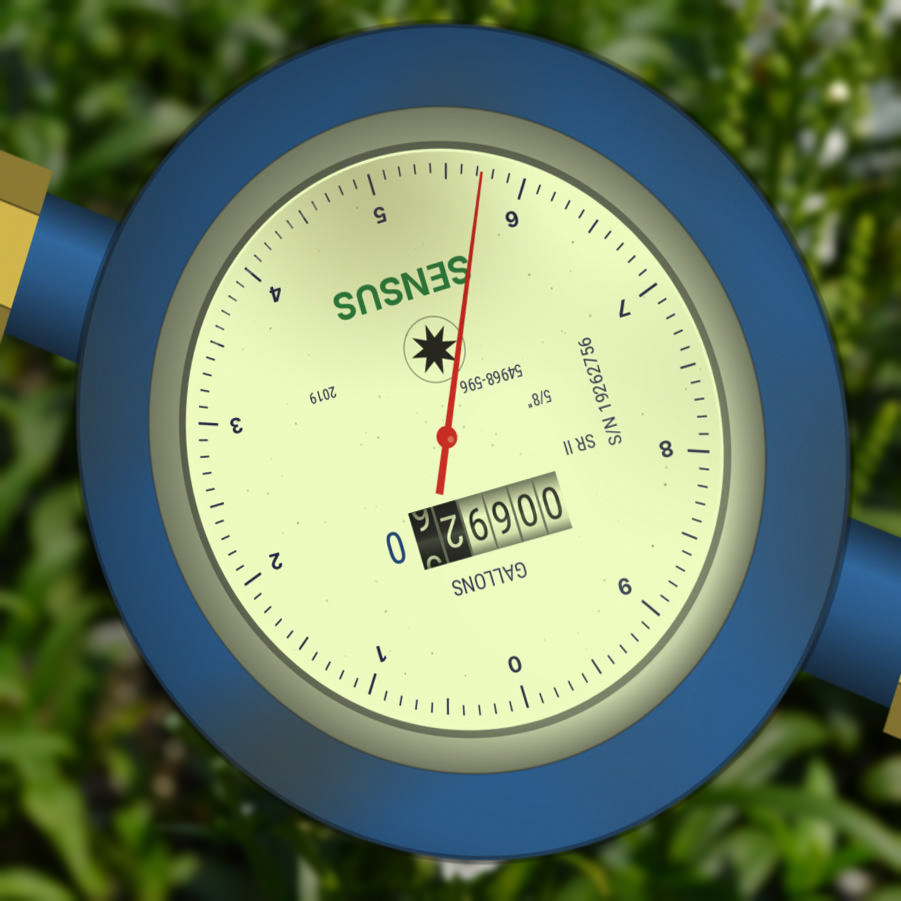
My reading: 69255.7 gal
